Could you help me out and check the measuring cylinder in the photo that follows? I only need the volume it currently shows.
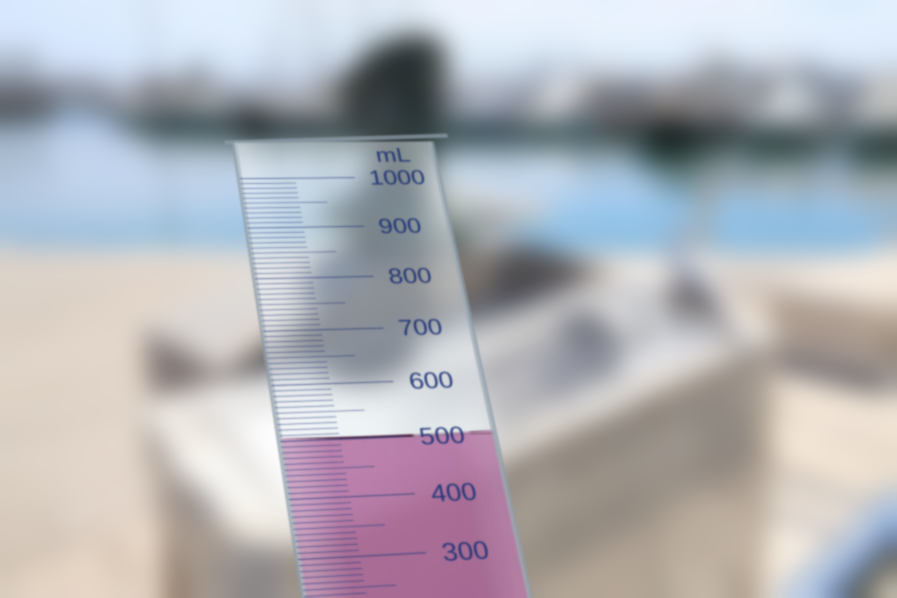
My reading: 500 mL
